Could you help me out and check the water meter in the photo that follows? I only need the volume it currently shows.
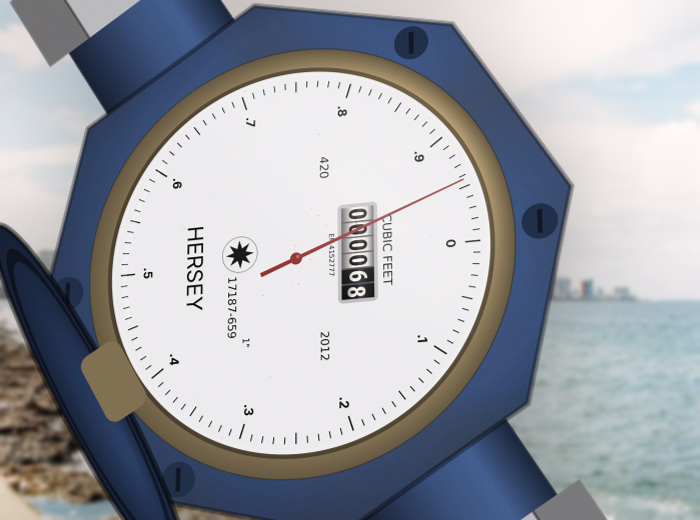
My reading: 67.94 ft³
